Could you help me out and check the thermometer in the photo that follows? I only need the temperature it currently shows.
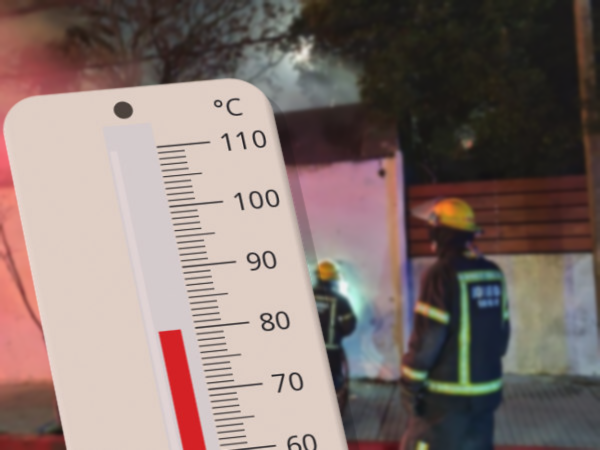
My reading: 80 °C
